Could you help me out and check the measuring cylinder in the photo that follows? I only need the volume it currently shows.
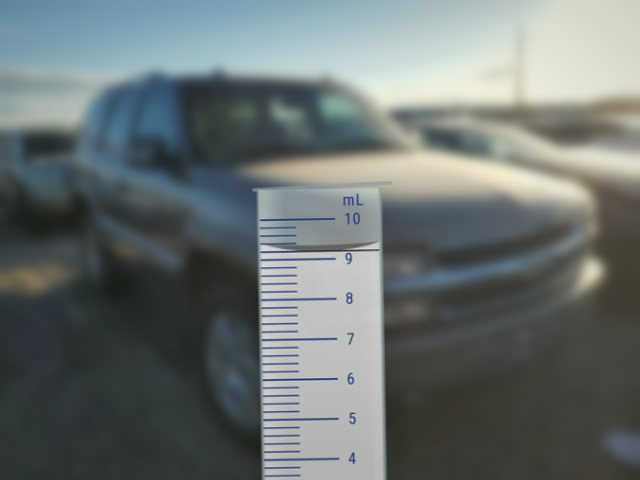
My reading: 9.2 mL
